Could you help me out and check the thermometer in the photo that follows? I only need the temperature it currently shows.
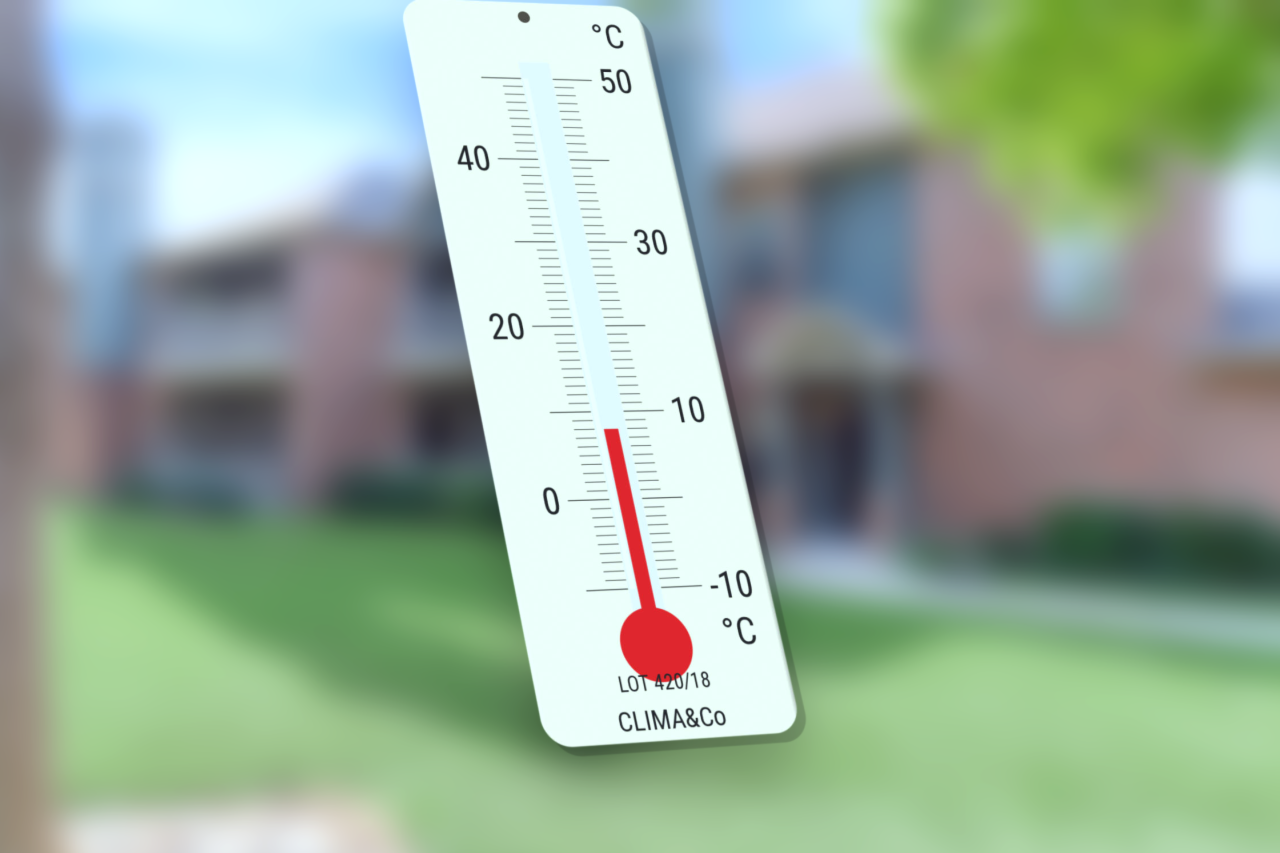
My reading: 8 °C
